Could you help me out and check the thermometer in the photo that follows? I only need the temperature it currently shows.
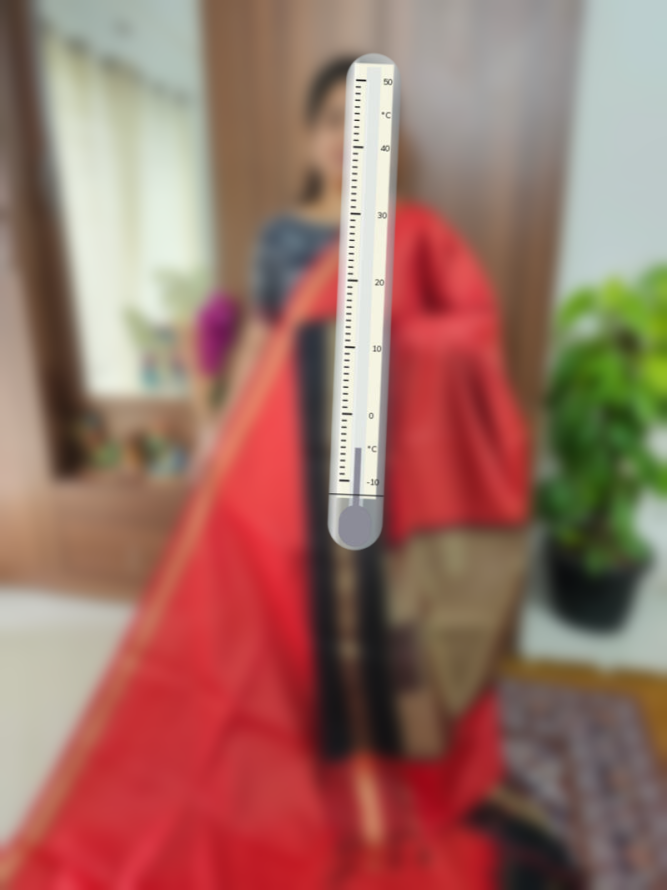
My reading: -5 °C
